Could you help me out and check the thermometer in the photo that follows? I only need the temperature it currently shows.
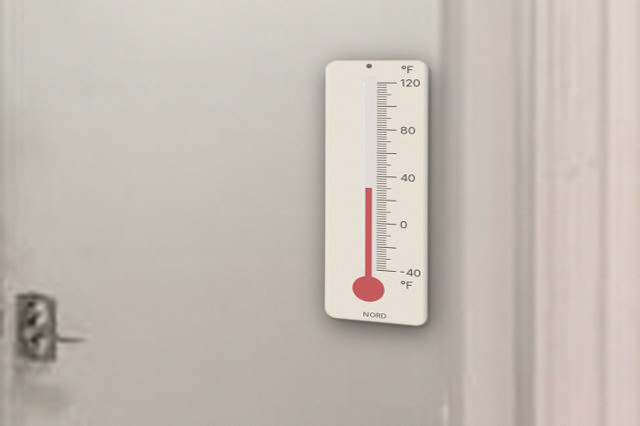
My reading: 30 °F
